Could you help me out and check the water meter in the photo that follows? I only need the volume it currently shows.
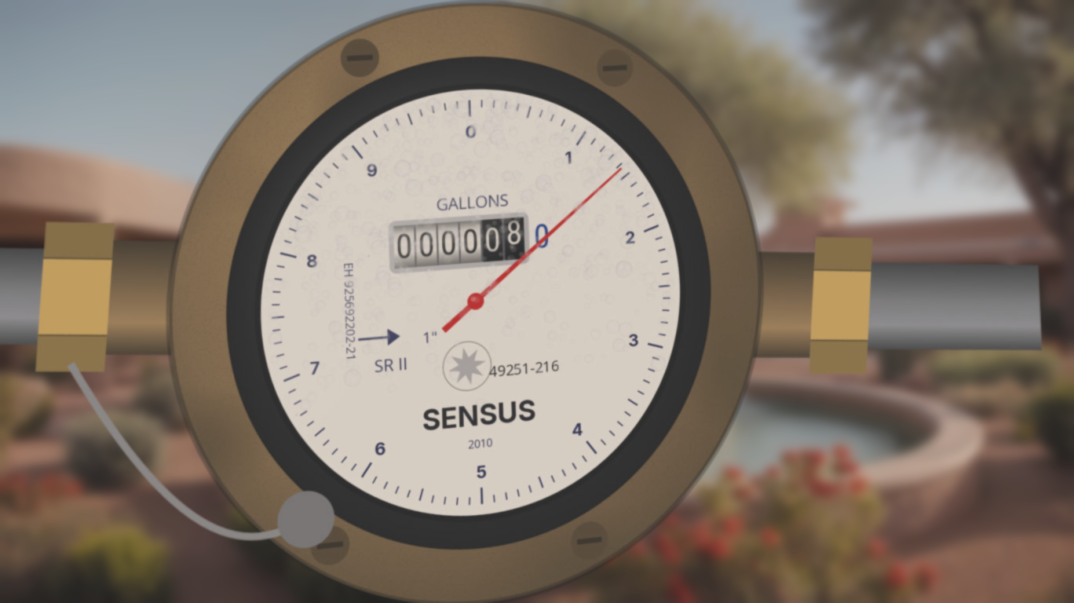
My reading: 81.4 gal
